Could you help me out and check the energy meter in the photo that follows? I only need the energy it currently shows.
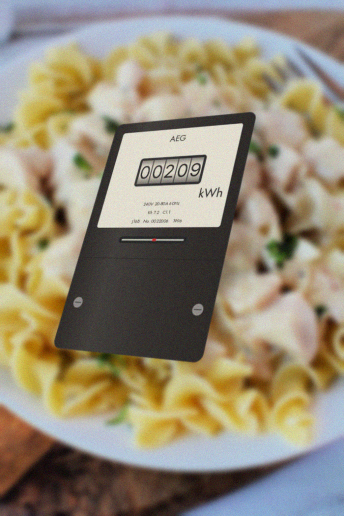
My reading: 209 kWh
